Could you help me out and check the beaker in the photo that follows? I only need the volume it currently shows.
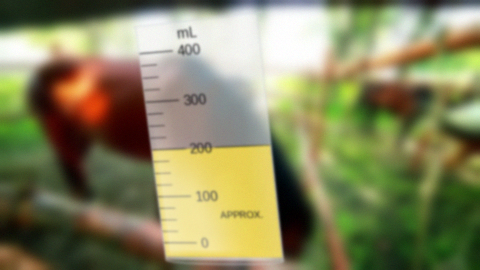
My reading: 200 mL
